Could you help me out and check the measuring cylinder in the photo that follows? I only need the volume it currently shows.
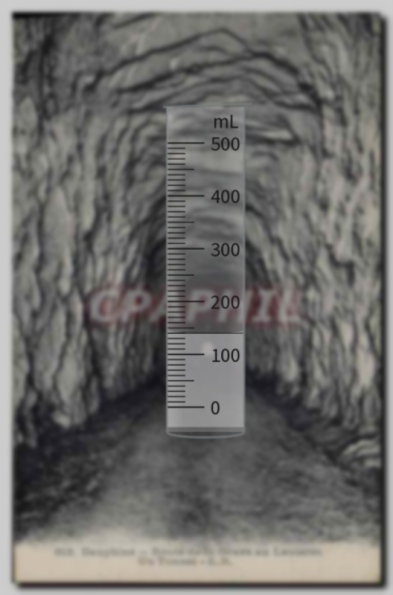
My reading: 140 mL
